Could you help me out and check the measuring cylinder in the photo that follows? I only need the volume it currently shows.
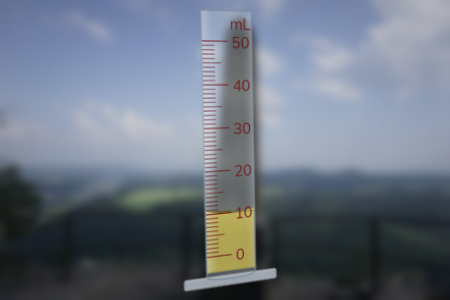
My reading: 10 mL
